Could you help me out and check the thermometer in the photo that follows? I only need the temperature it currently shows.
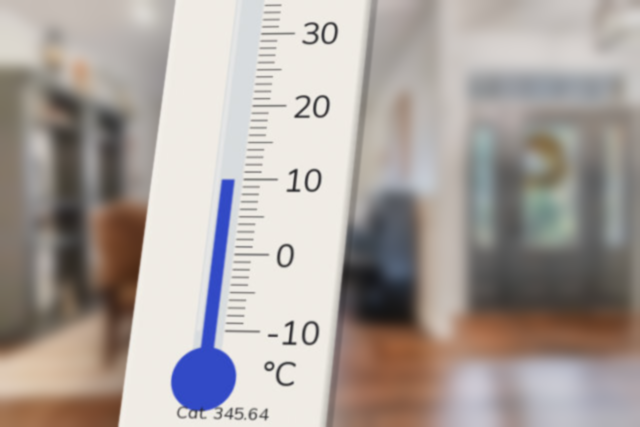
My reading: 10 °C
